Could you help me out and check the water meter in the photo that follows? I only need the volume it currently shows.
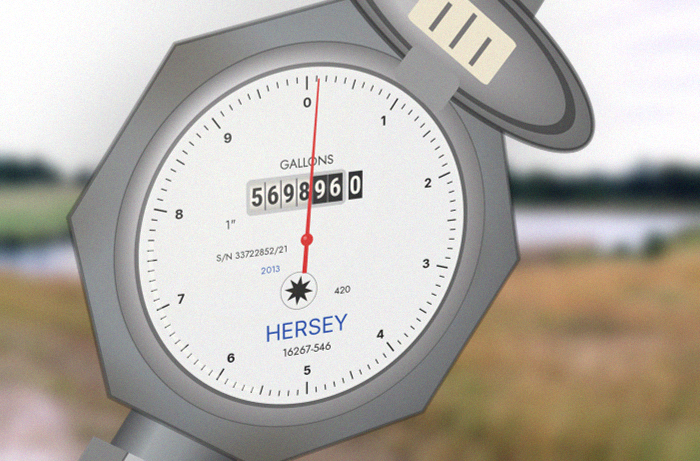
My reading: 5698960.1 gal
